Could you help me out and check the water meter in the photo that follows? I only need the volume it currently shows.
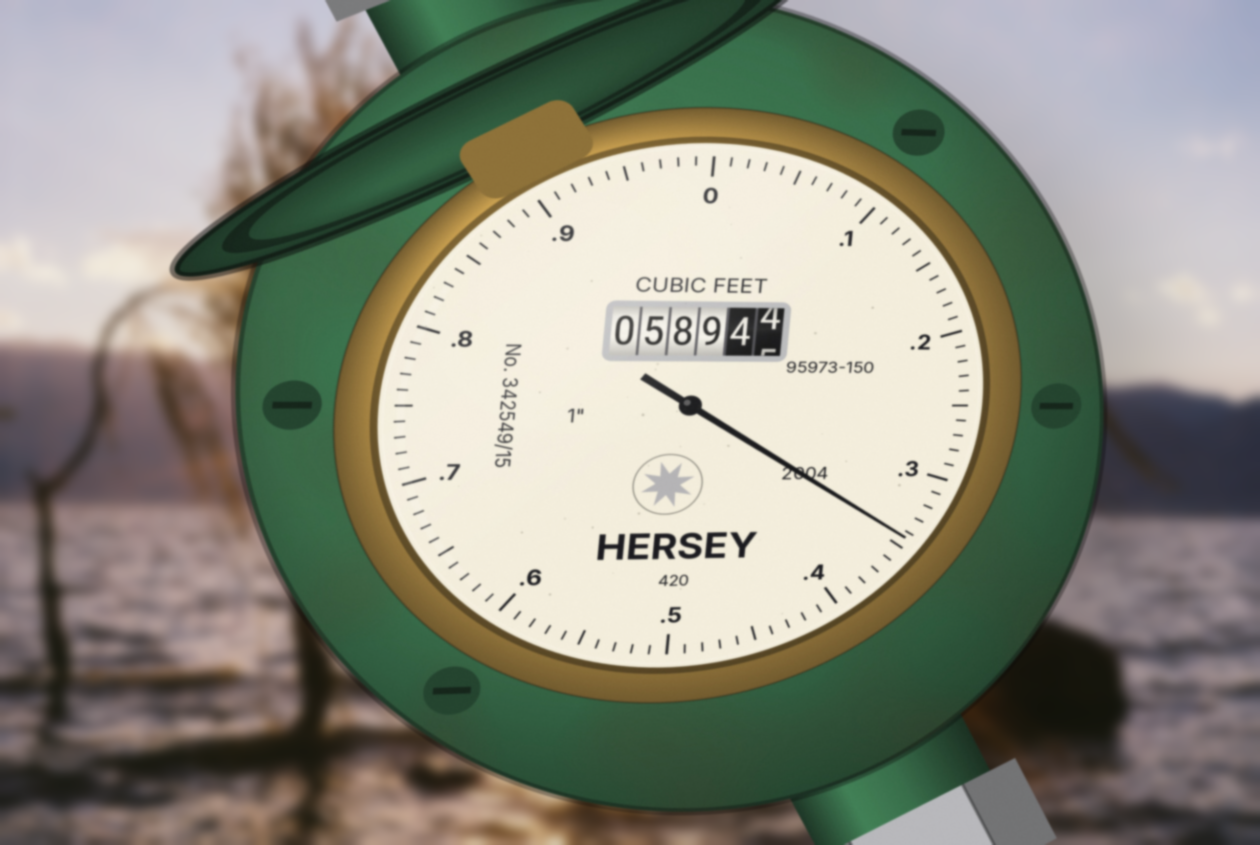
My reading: 58944.34 ft³
